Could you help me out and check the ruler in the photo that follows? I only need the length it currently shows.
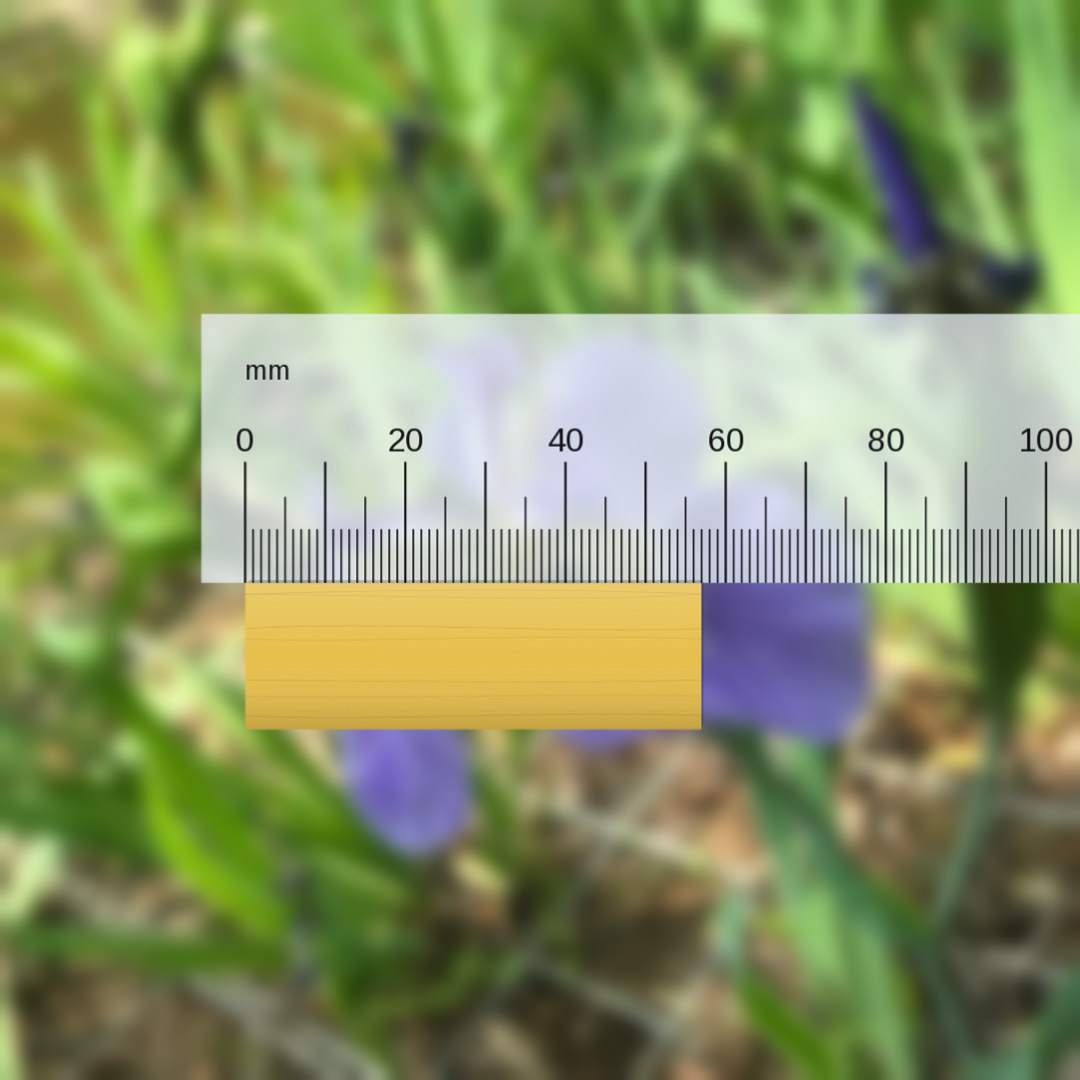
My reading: 57 mm
